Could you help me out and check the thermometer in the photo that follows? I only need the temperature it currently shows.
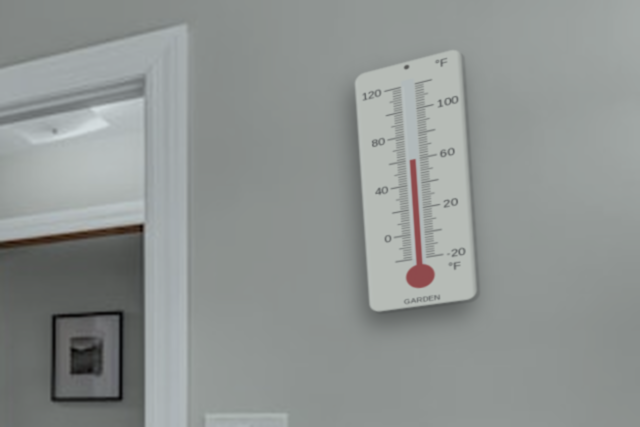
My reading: 60 °F
